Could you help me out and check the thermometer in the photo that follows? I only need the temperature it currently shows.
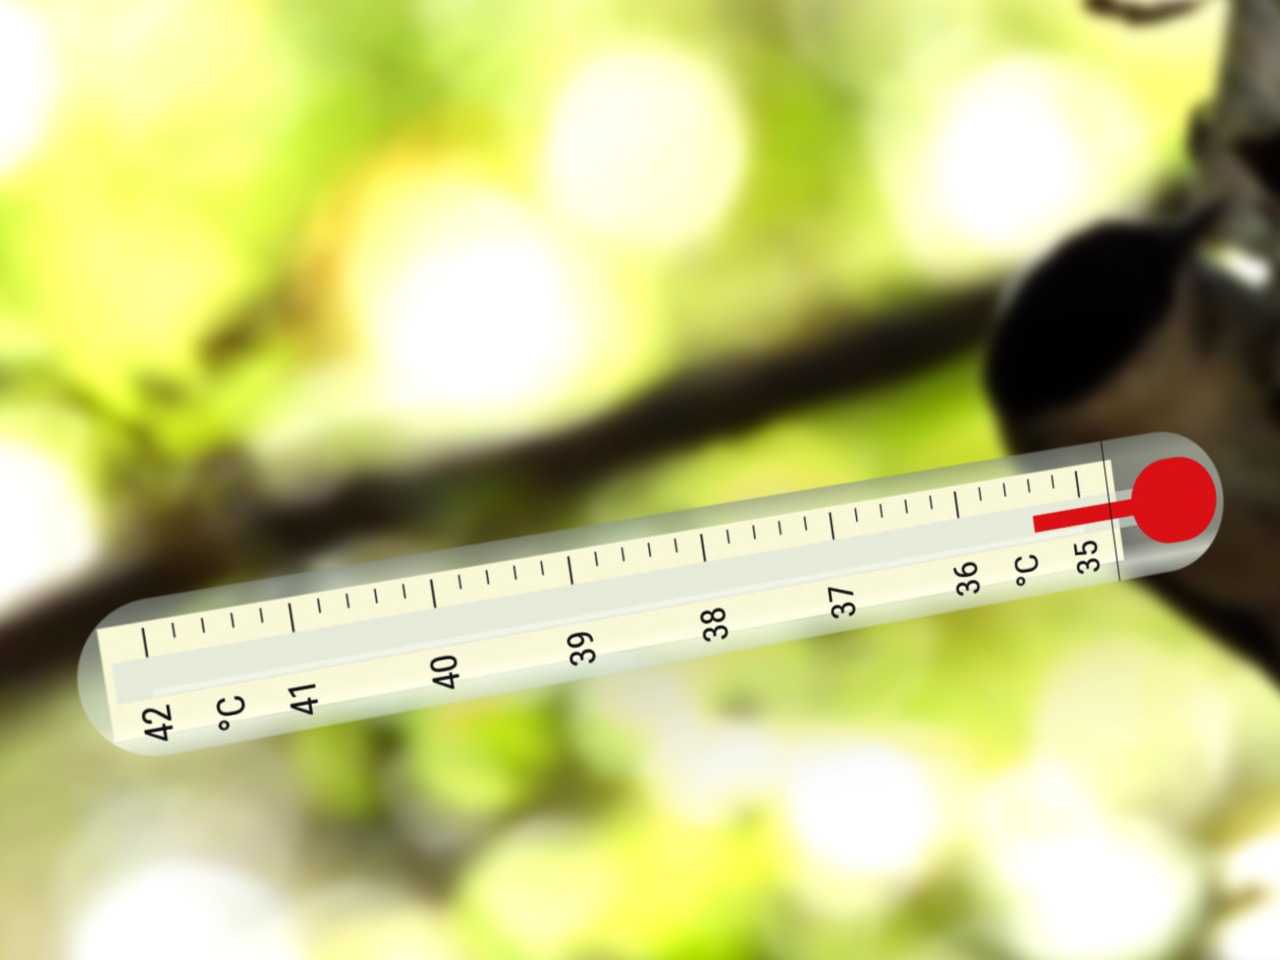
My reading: 35.4 °C
